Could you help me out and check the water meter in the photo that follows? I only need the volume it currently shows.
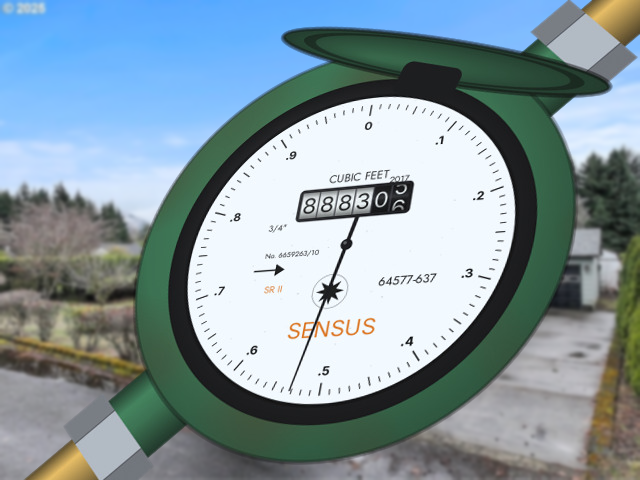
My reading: 888305.53 ft³
